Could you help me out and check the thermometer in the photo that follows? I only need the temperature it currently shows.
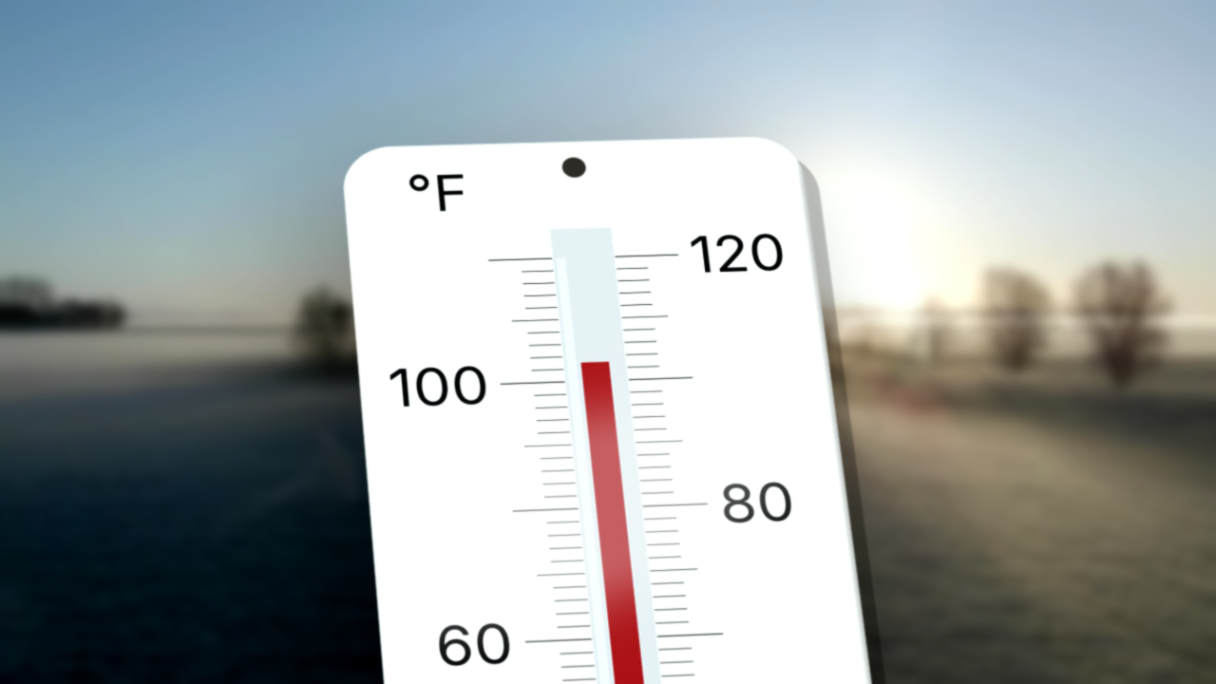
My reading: 103 °F
